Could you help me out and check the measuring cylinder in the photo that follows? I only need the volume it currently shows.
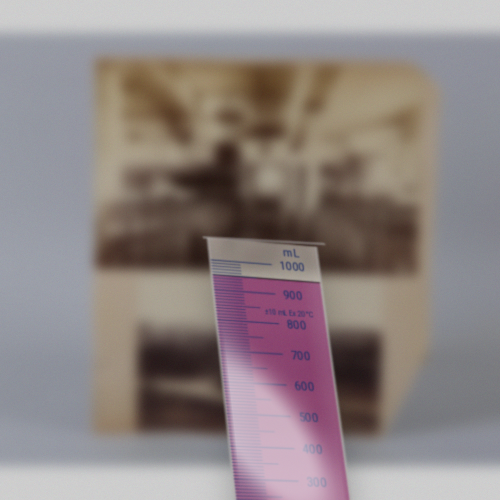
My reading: 950 mL
